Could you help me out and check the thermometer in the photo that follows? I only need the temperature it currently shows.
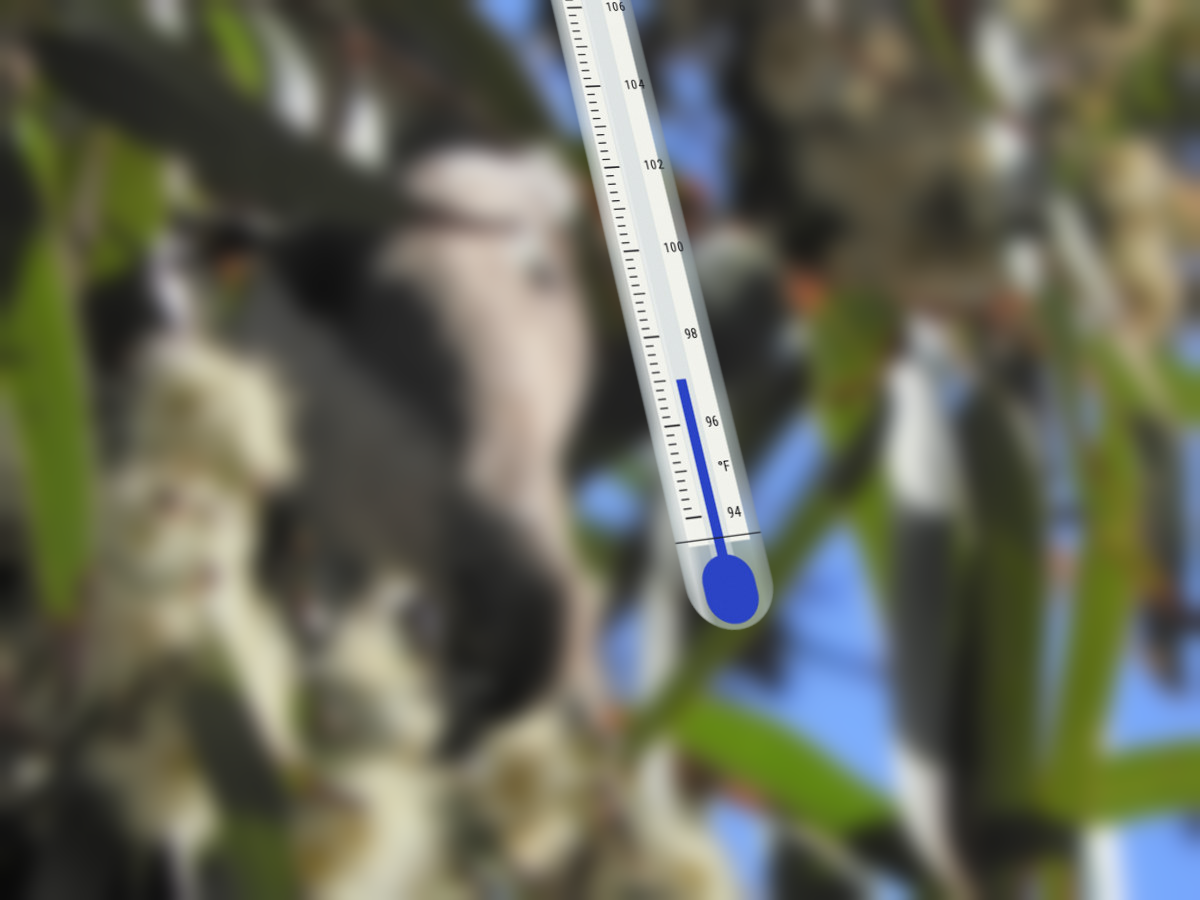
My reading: 97 °F
